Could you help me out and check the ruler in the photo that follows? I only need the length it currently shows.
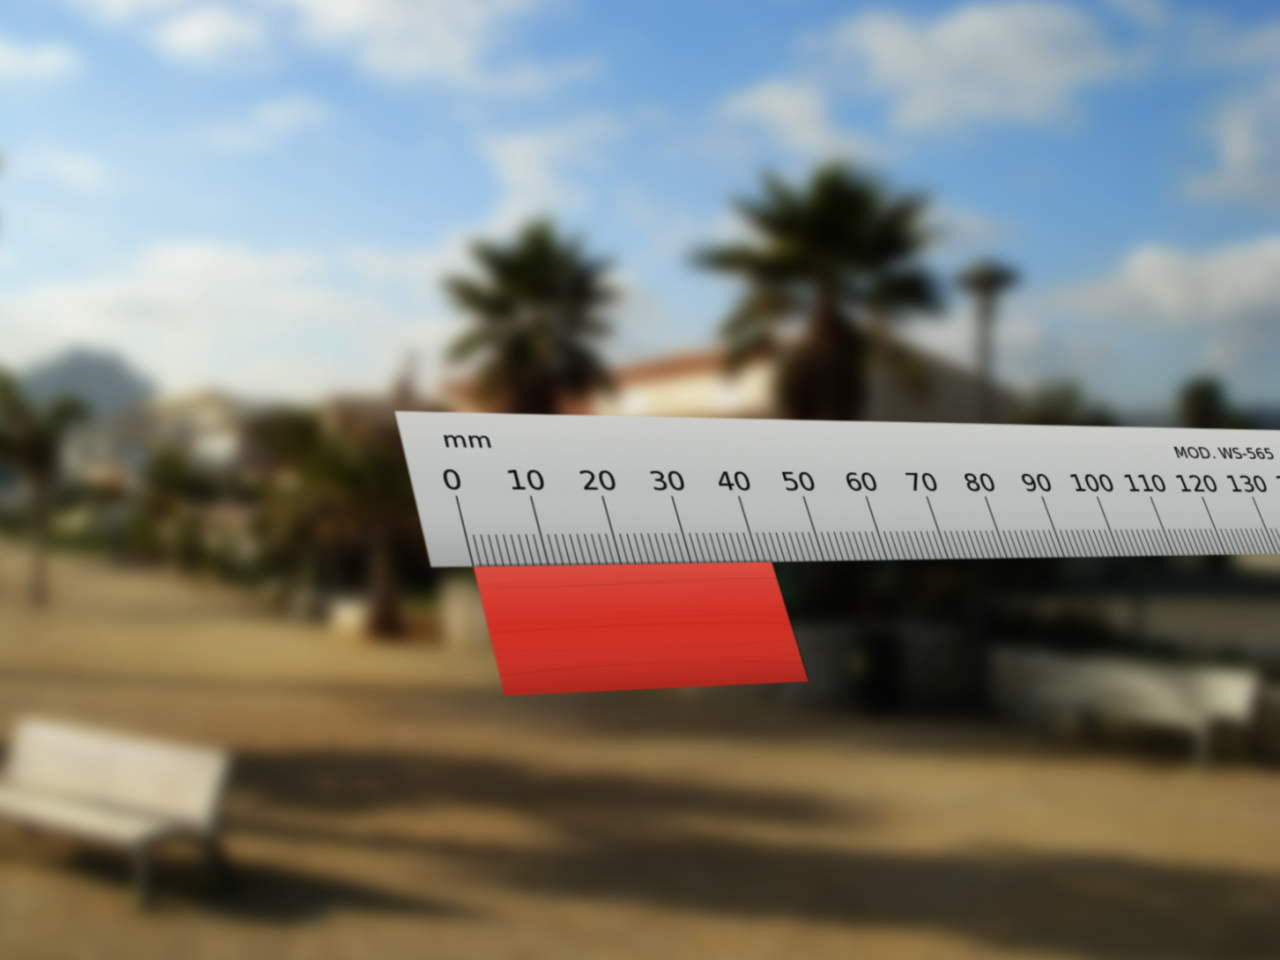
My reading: 42 mm
